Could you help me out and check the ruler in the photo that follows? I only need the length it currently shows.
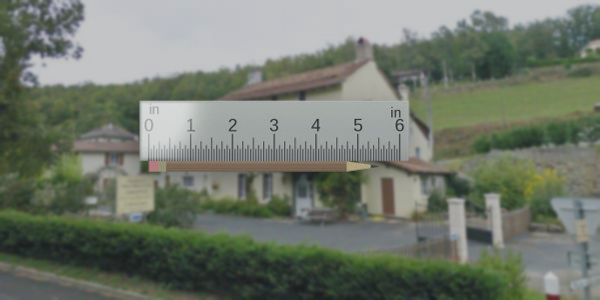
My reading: 5.5 in
